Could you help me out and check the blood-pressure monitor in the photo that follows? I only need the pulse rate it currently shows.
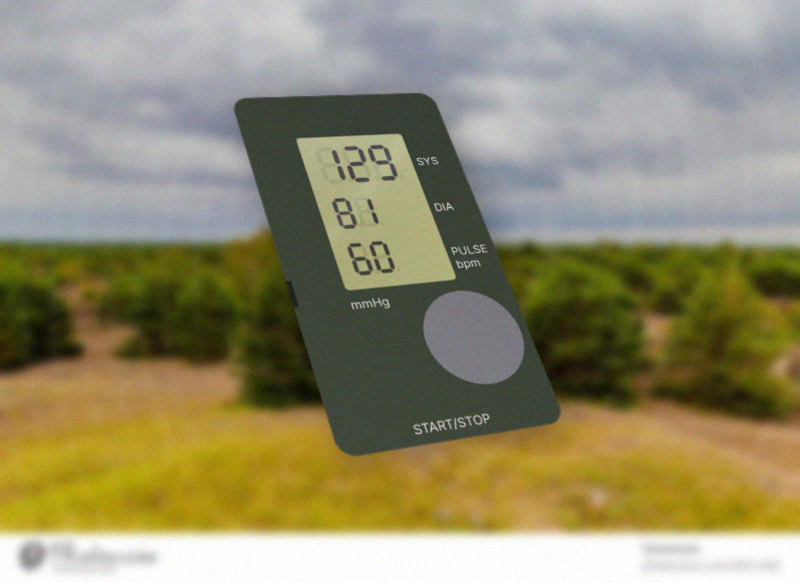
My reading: 60 bpm
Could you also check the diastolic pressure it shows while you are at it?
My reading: 81 mmHg
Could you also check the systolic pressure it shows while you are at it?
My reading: 129 mmHg
